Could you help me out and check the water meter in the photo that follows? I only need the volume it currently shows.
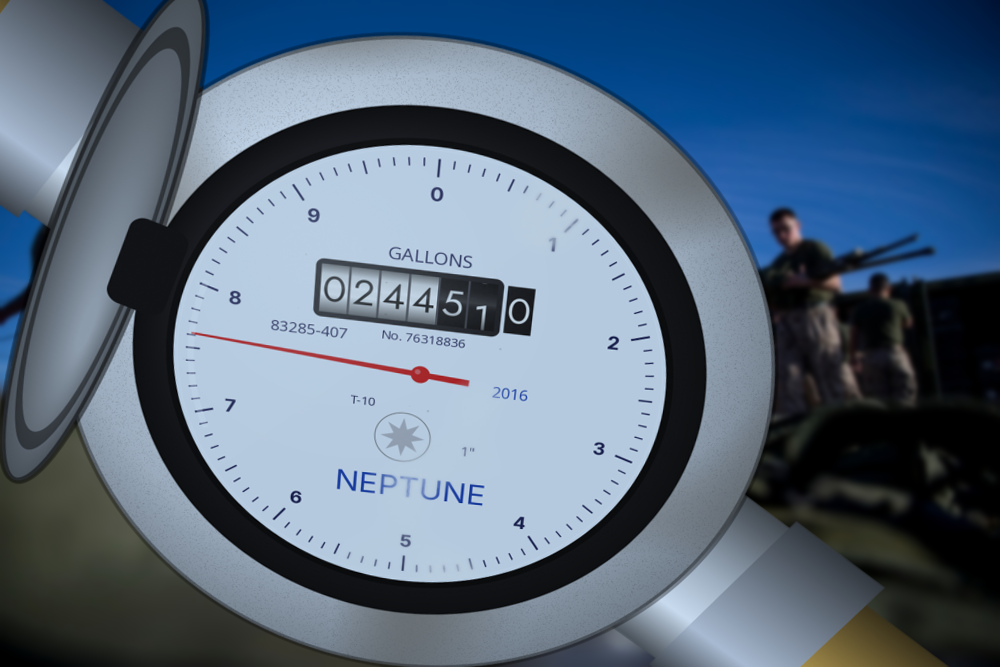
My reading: 244507.6 gal
